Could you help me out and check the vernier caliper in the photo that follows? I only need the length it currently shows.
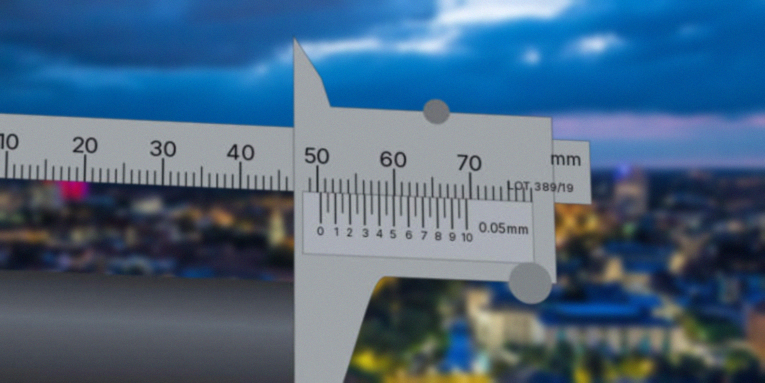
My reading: 50.4 mm
